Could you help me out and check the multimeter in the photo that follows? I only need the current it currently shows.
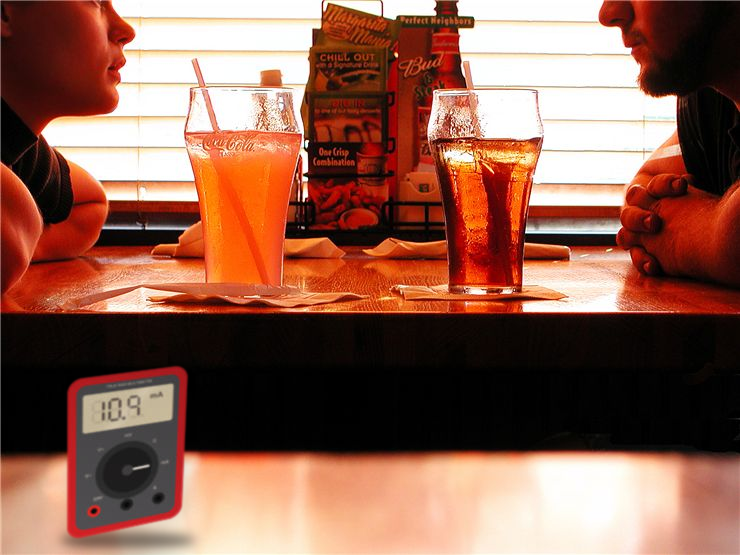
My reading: 10.9 mA
